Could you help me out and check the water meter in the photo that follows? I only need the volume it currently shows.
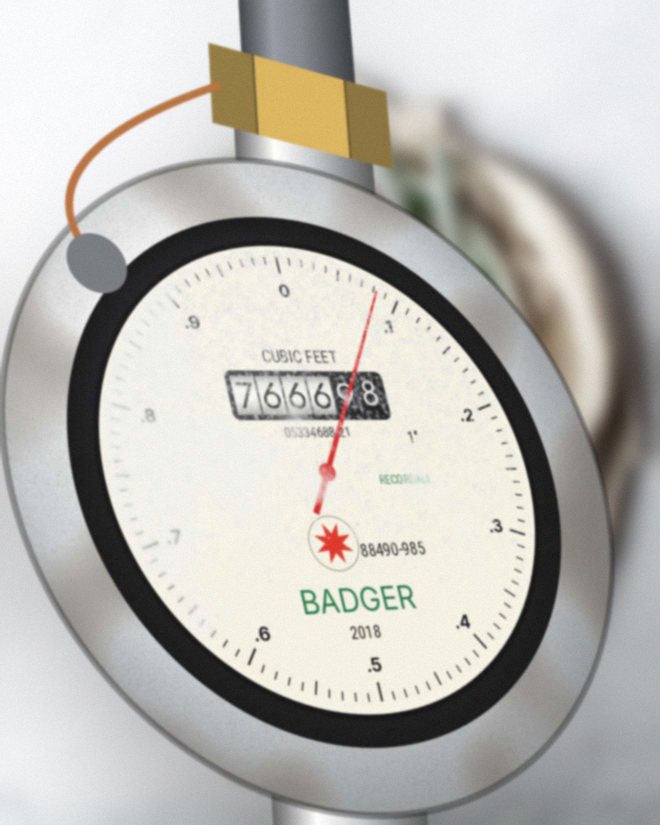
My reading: 766698.08 ft³
